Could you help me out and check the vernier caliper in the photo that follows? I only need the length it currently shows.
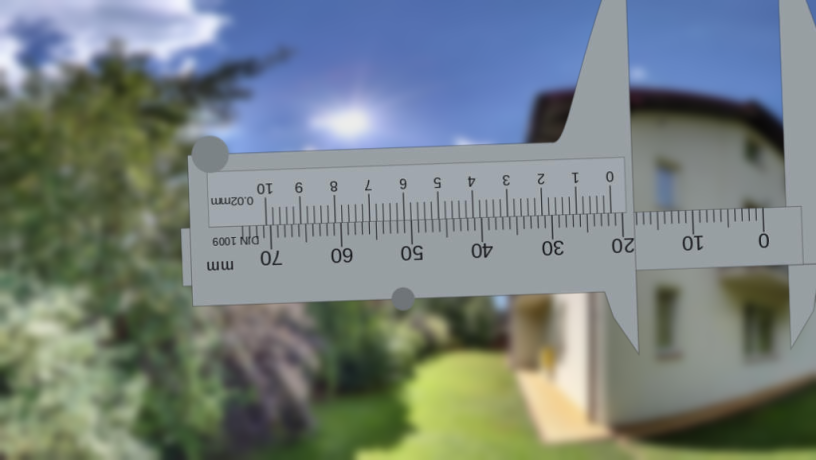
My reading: 21.6 mm
